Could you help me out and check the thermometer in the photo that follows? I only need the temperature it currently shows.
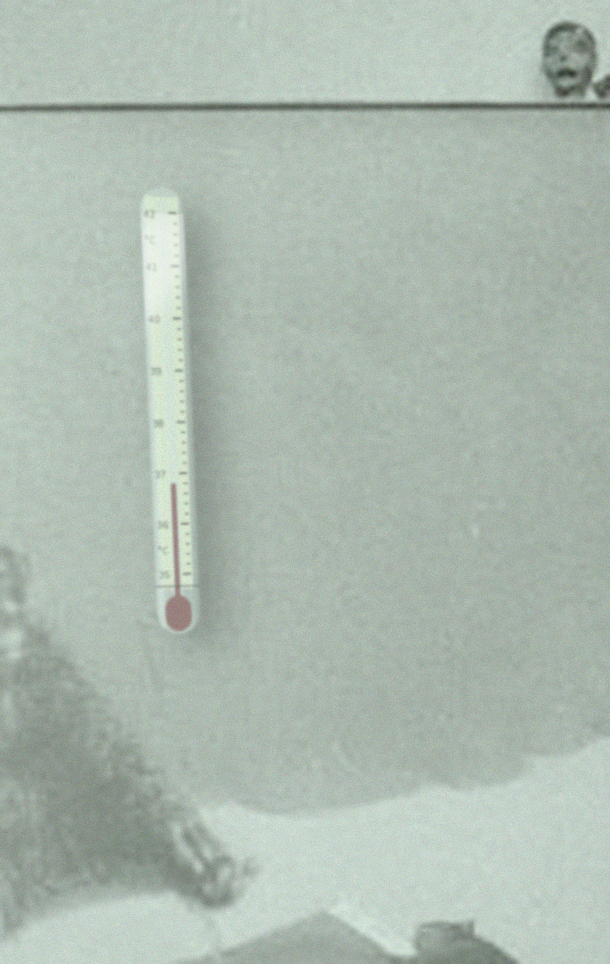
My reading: 36.8 °C
